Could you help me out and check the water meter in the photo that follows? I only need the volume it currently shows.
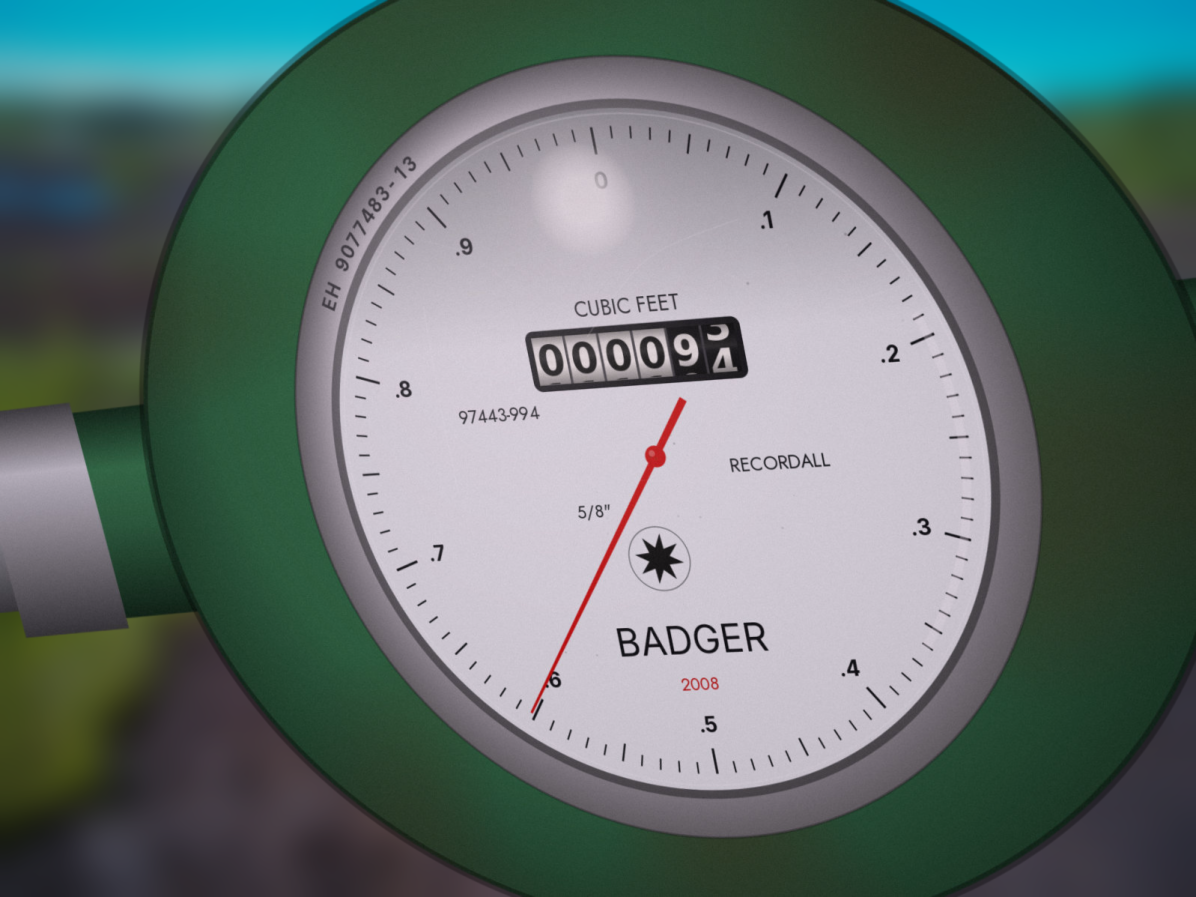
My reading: 93.60 ft³
